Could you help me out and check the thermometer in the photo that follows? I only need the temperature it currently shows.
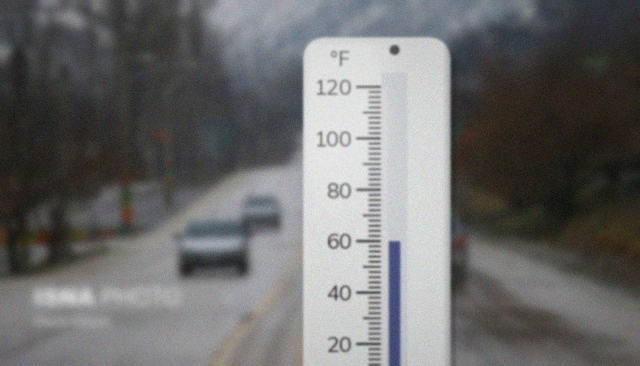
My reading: 60 °F
